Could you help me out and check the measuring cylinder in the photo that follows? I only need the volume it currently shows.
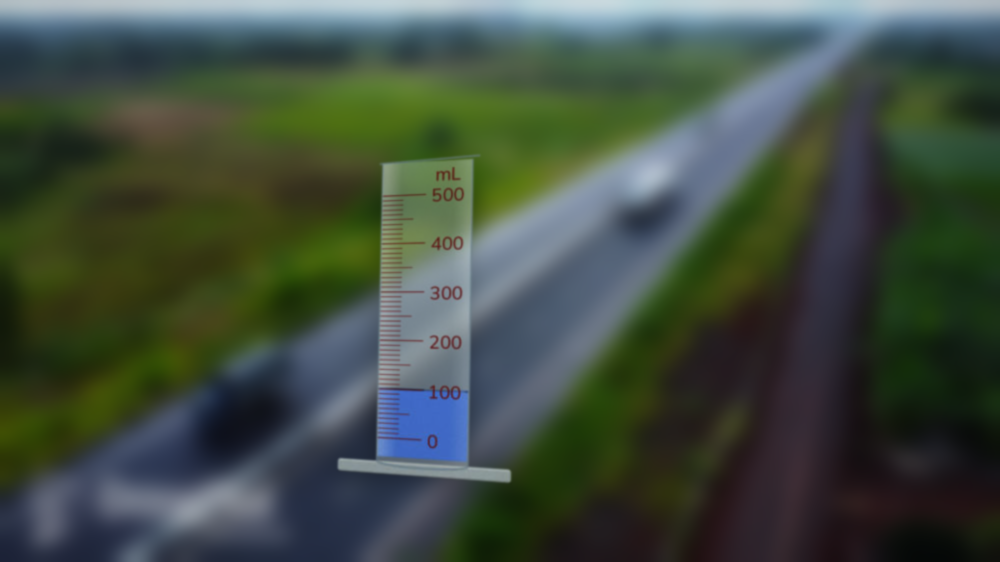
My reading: 100 mL
